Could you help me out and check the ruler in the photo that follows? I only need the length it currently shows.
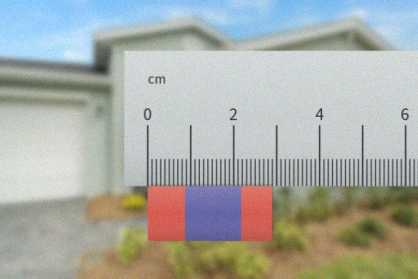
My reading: 2.9 cm
